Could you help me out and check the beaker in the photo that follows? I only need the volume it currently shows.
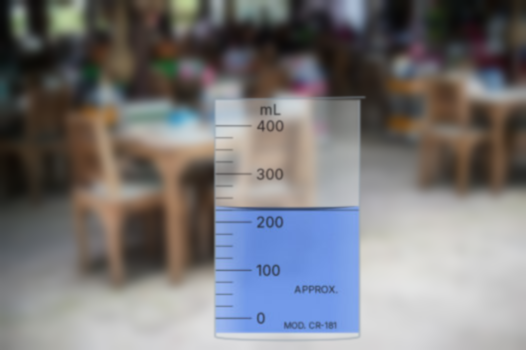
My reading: 225 mL
